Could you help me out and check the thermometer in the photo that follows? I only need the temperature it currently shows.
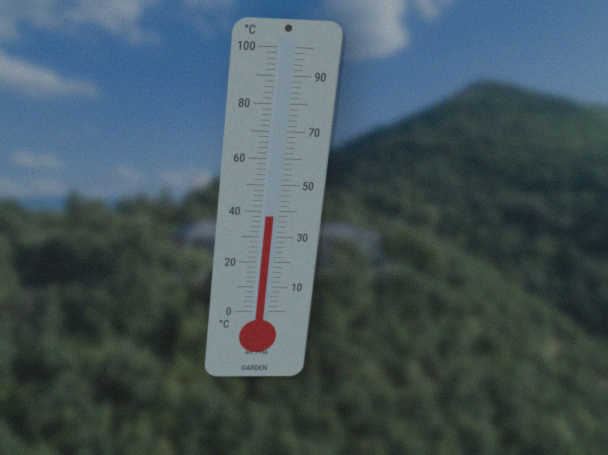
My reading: 38 °C
